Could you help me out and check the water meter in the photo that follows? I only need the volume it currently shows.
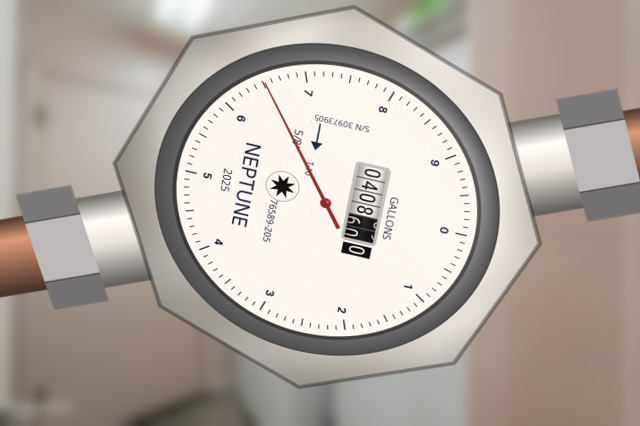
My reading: 408596.5 gal
